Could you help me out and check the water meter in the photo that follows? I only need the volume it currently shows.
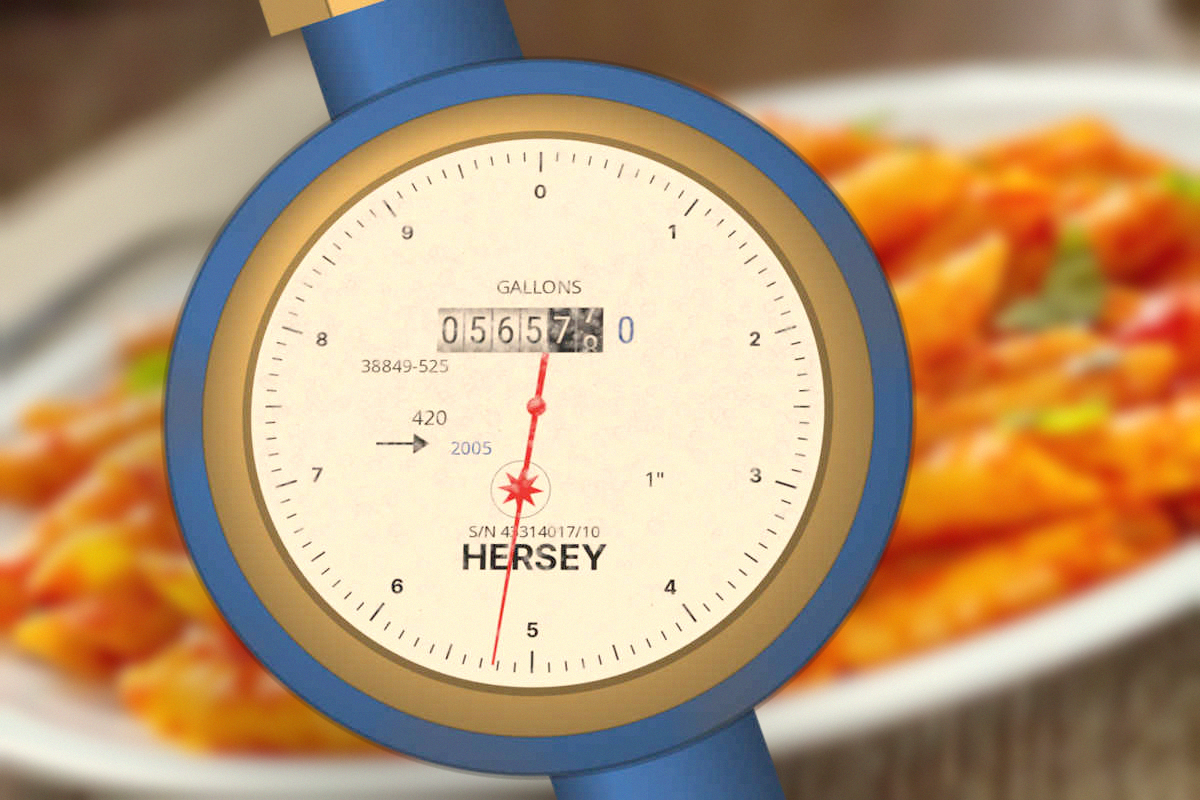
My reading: 565775.2 gal
